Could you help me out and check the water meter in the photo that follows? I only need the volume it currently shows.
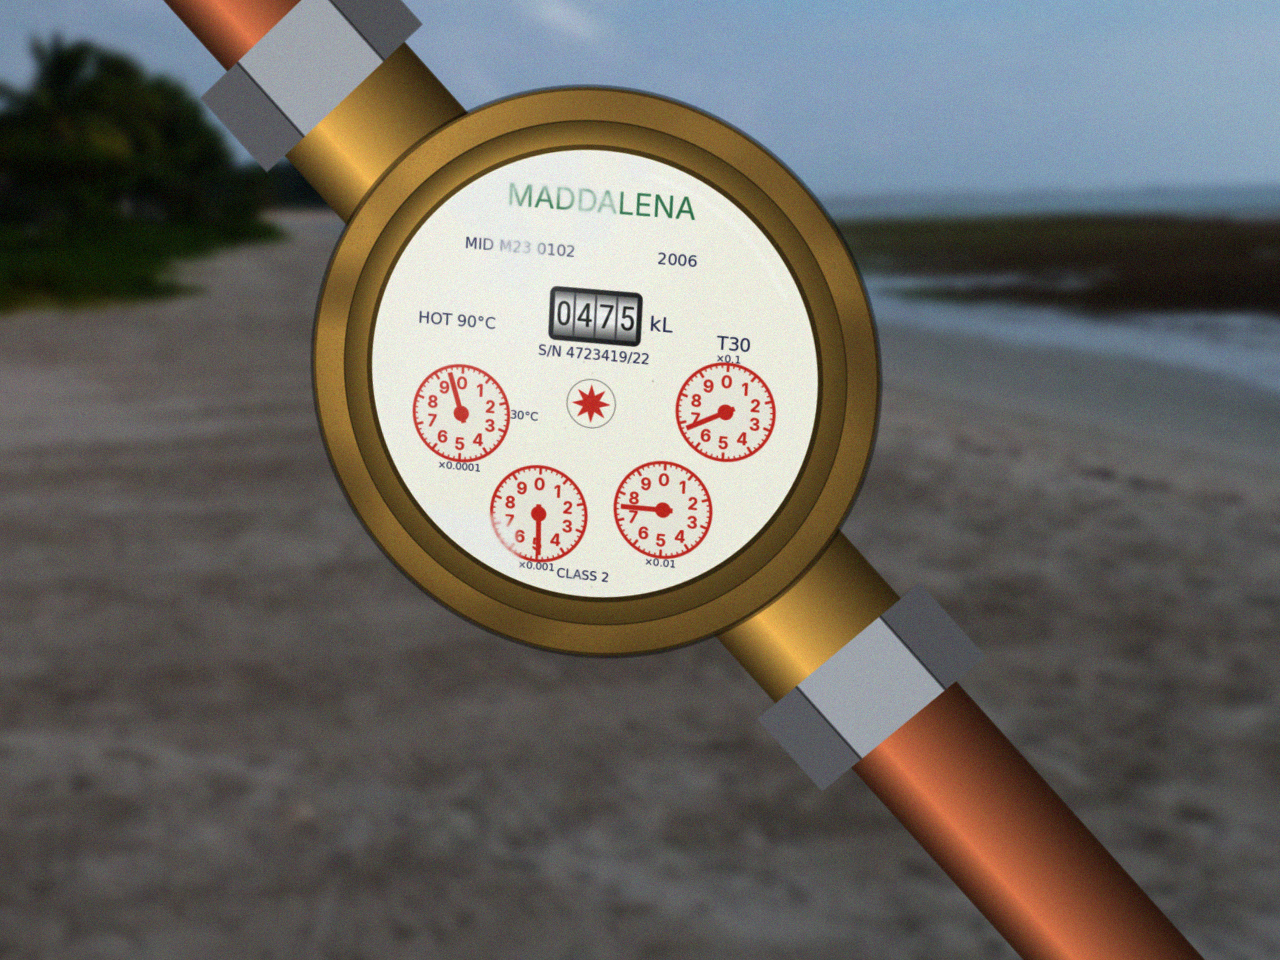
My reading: 475.6749 kL
